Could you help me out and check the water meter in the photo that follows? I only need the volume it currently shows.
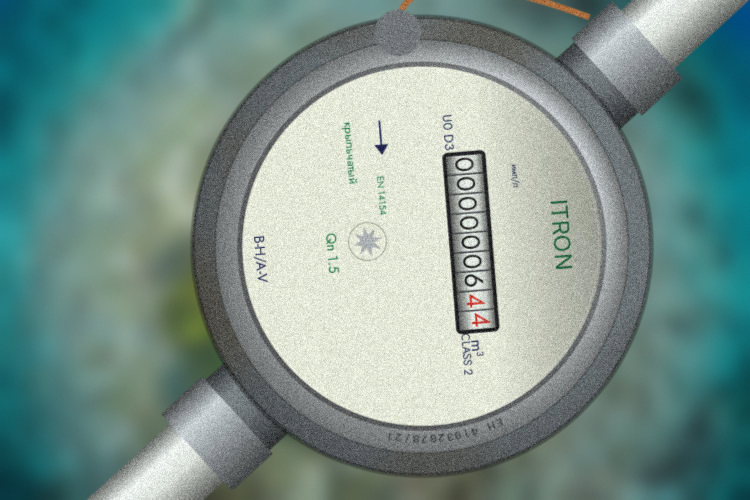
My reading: 6.44 m³
